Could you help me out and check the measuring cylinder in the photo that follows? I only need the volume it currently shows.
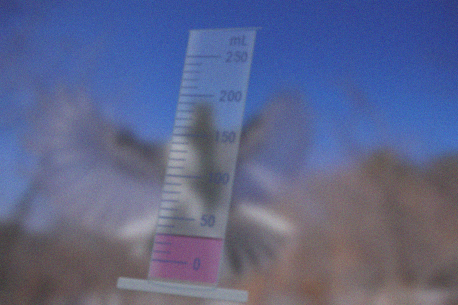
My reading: 30 mL
